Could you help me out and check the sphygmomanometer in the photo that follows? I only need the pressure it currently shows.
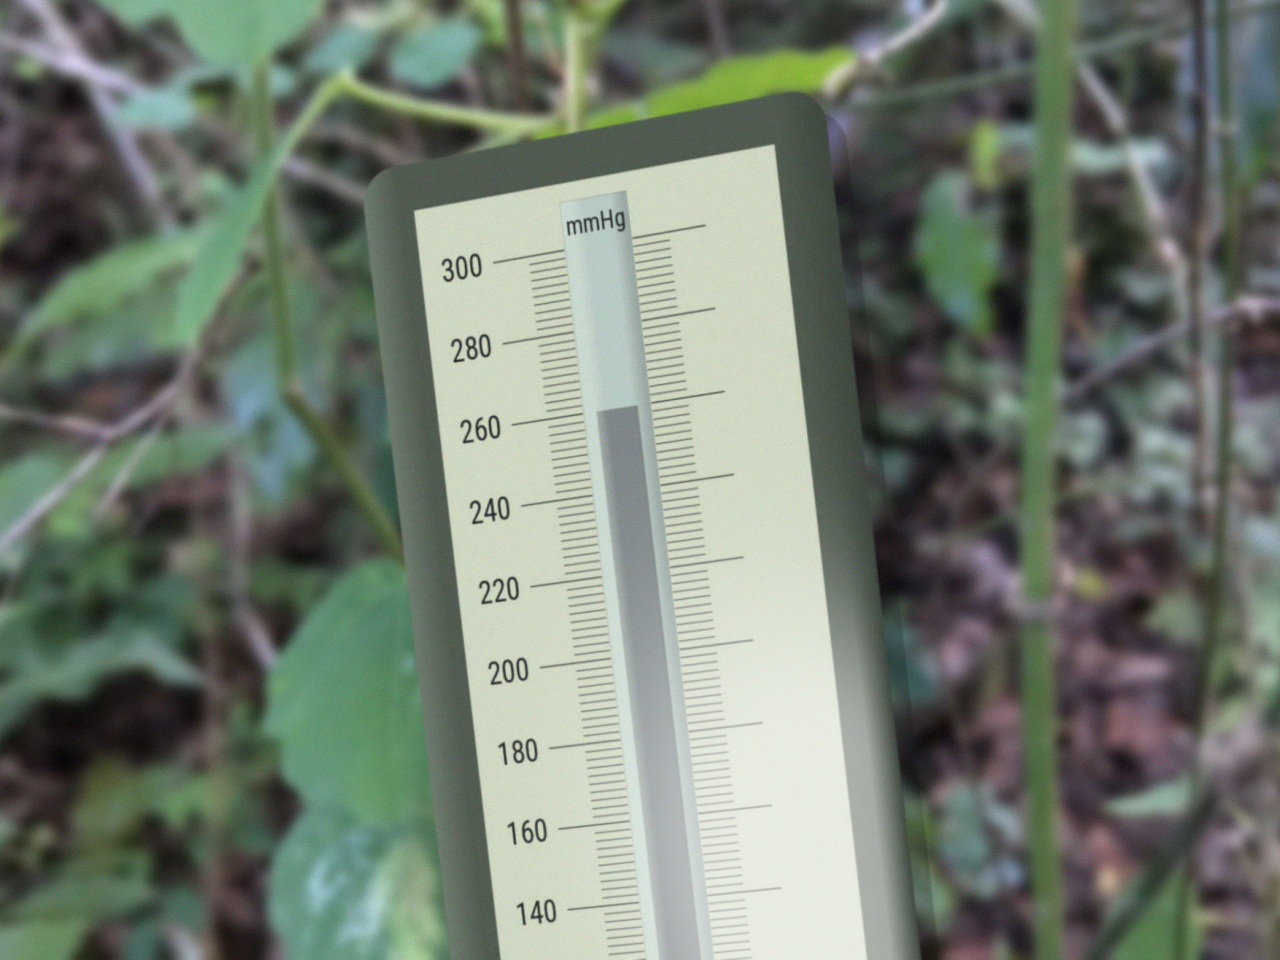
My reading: 260 mmHg
